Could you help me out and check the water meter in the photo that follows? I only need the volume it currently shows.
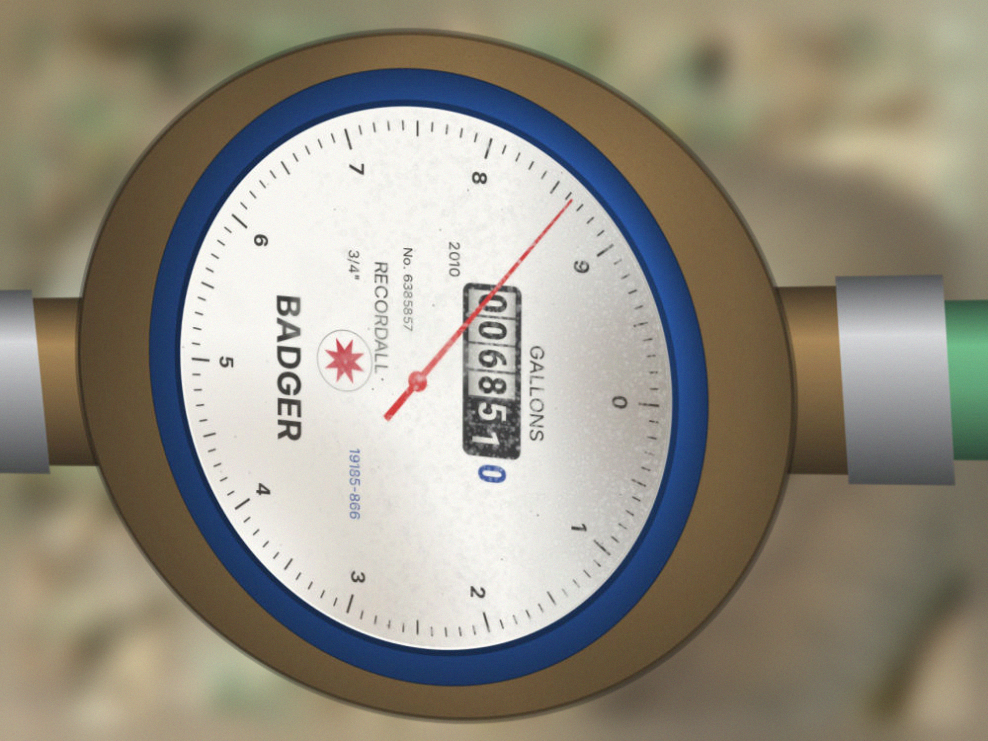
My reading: 68508.6 gal
